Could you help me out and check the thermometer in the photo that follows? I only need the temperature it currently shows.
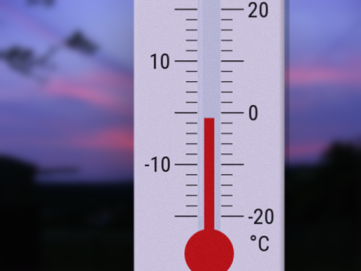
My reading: -1 °C
